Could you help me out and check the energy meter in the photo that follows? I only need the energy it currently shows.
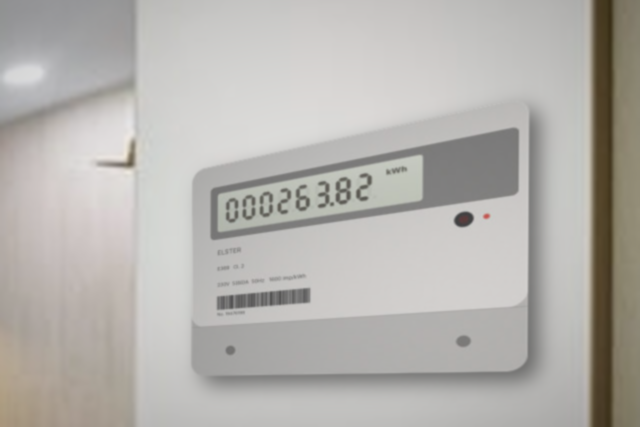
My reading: 263.82 kWh
